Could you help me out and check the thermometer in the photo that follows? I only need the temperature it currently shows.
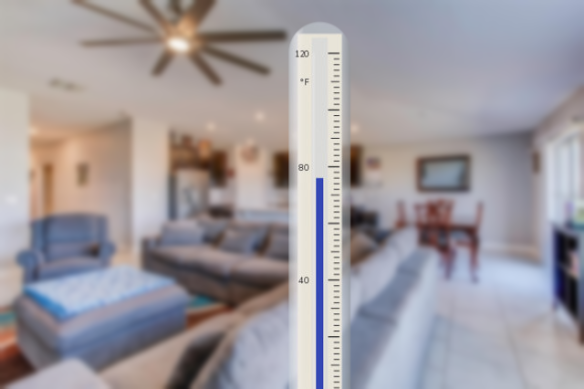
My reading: 76 °F
